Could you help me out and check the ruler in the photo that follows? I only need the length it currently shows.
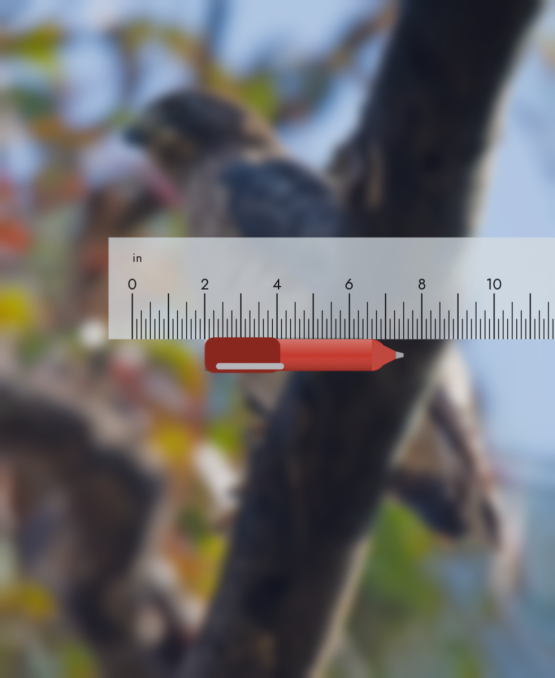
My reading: 5.5 in
